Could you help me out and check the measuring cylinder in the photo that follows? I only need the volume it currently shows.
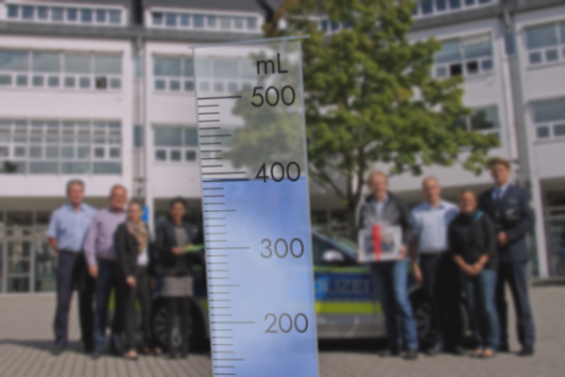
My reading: 390 mL
